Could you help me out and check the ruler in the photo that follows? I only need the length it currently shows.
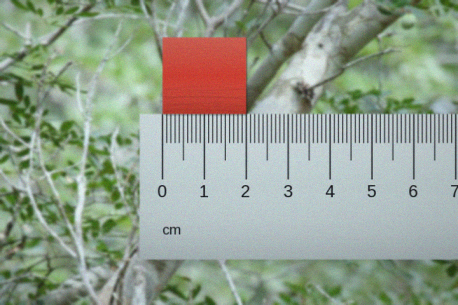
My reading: 2 cm
